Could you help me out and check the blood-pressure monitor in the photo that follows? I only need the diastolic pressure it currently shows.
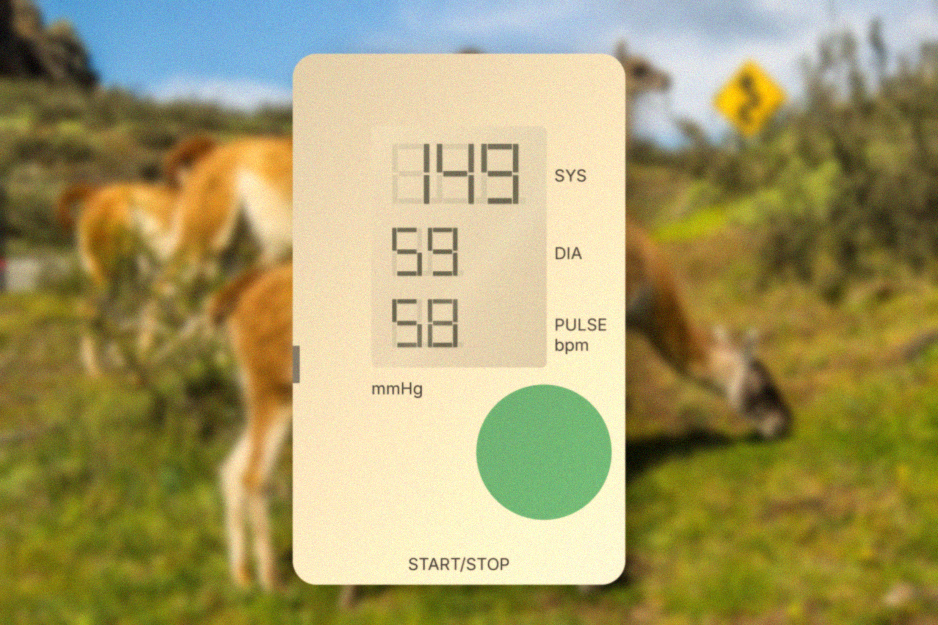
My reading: 59 mmHg
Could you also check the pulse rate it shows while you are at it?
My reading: 58 bpm
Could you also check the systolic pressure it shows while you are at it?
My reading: 149 mmHg
